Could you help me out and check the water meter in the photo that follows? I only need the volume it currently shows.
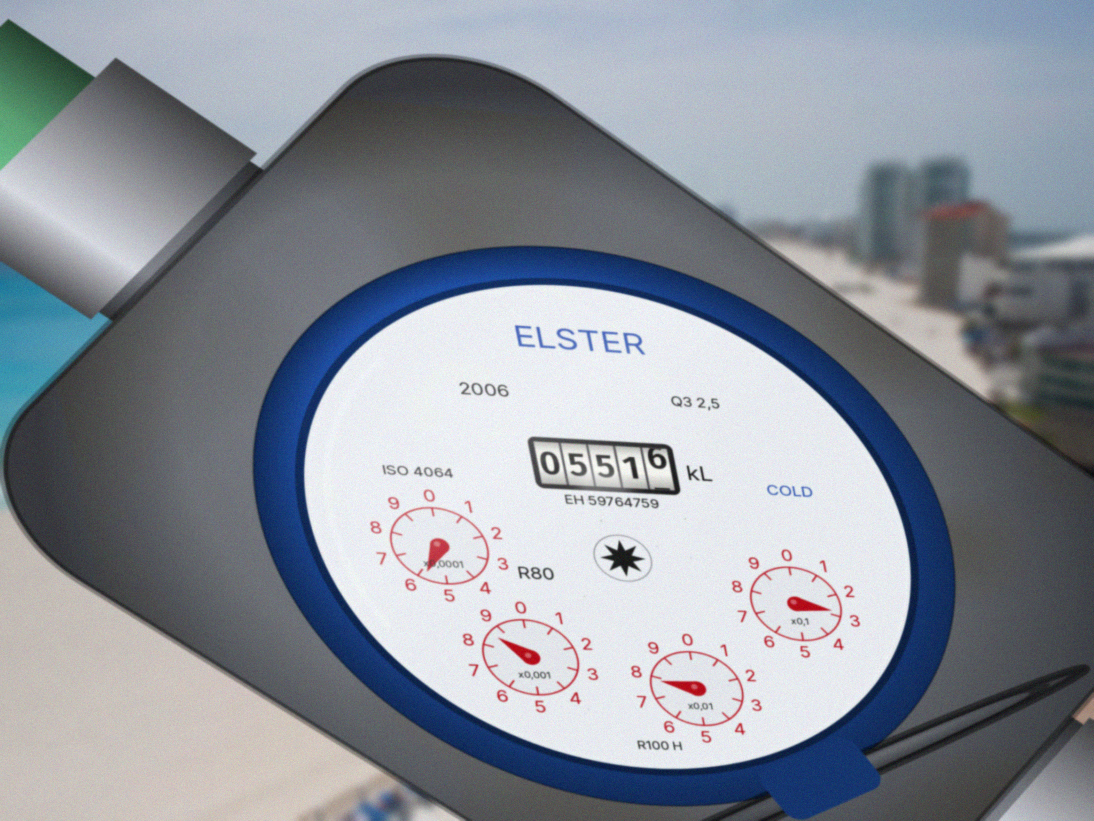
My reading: 5516.2785 kL
